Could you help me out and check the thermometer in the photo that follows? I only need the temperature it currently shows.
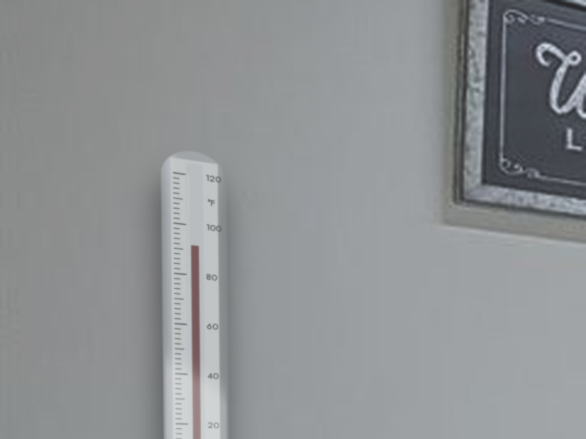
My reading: 92 °F
